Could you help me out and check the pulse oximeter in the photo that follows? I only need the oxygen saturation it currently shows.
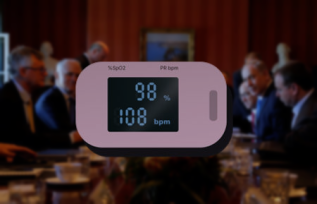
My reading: 98 %
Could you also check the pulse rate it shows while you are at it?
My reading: 108 bpm
